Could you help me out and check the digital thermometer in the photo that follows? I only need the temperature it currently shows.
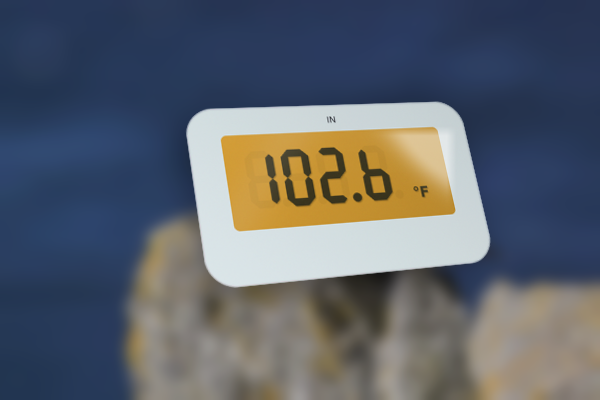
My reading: 102.6 °F
